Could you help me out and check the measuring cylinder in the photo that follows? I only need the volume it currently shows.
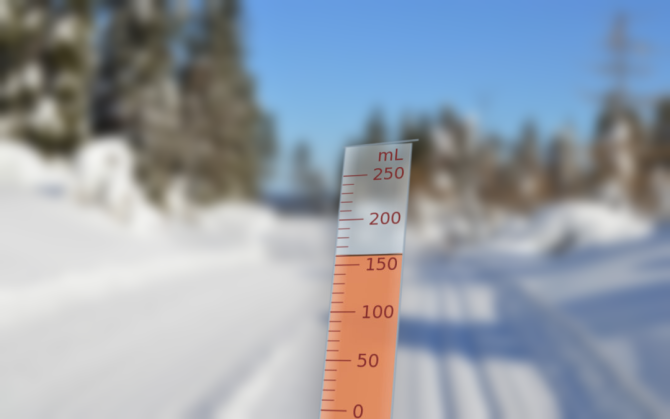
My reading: 160 mL
